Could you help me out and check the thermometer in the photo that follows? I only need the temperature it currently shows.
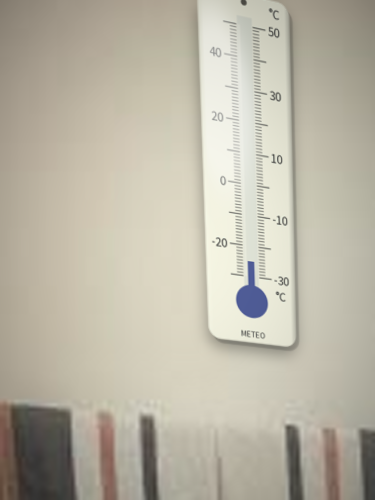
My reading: -25 °C
